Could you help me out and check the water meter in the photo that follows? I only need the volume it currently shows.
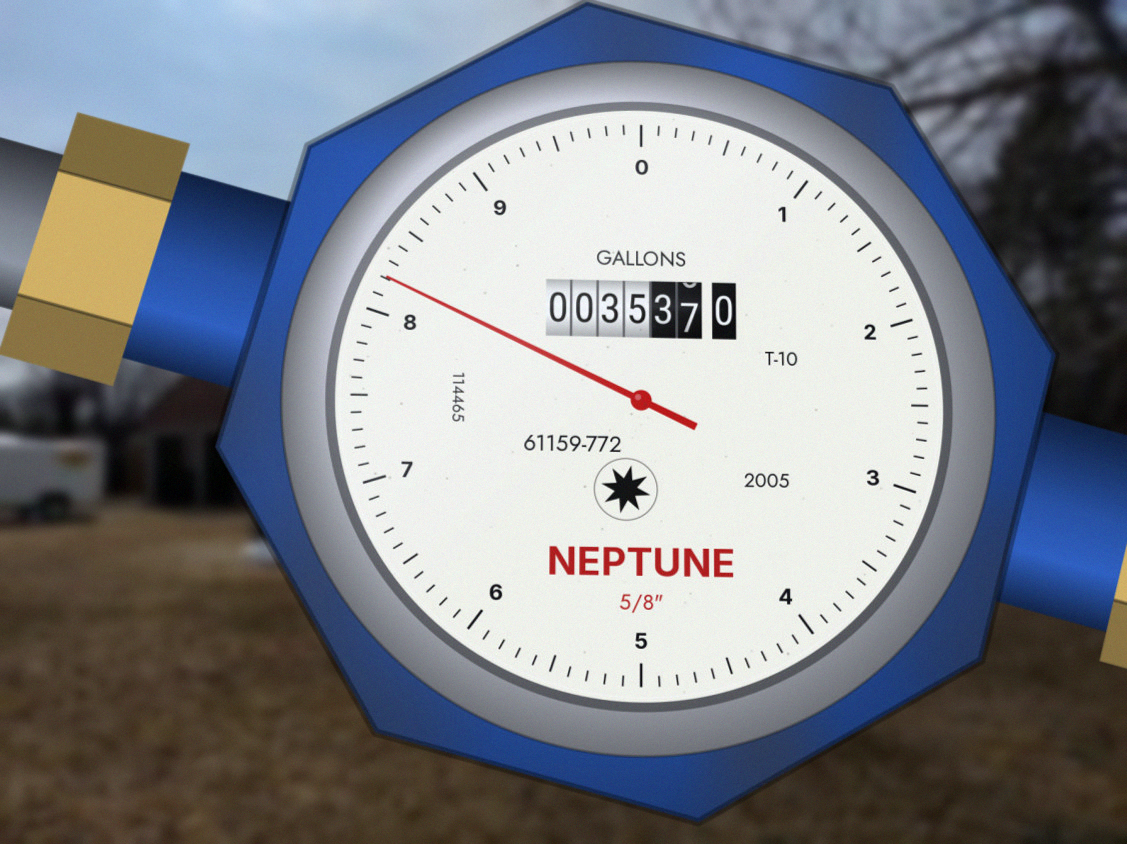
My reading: 35368.2 gal
